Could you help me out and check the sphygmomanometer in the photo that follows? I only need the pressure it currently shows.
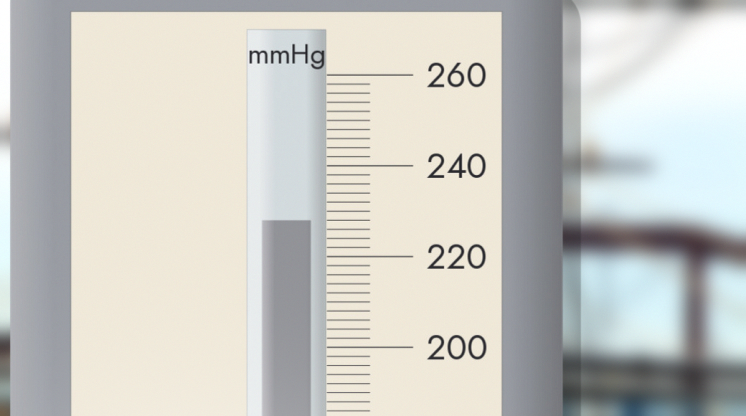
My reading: 228 mmHg
